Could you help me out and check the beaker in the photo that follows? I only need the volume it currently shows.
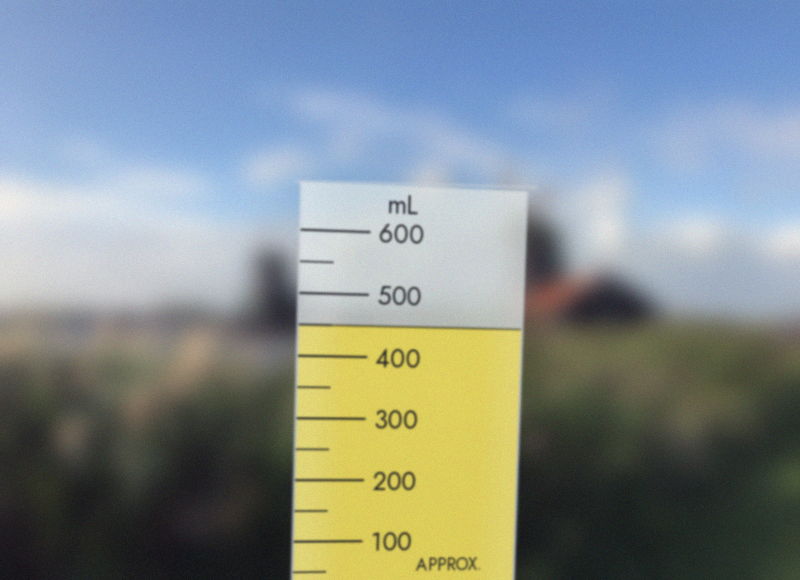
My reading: 450 mL
